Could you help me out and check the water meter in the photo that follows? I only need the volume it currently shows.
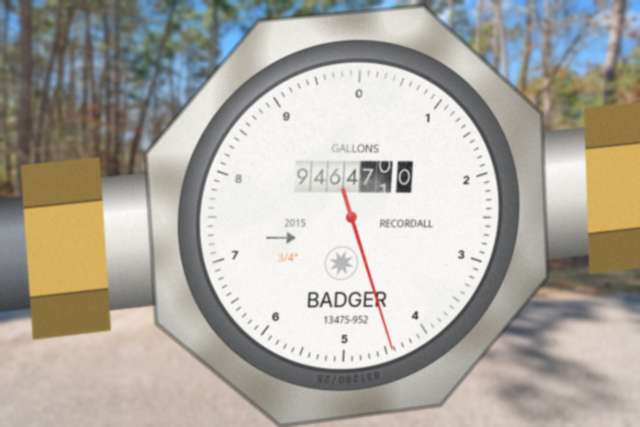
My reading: 9464704.4 gal
